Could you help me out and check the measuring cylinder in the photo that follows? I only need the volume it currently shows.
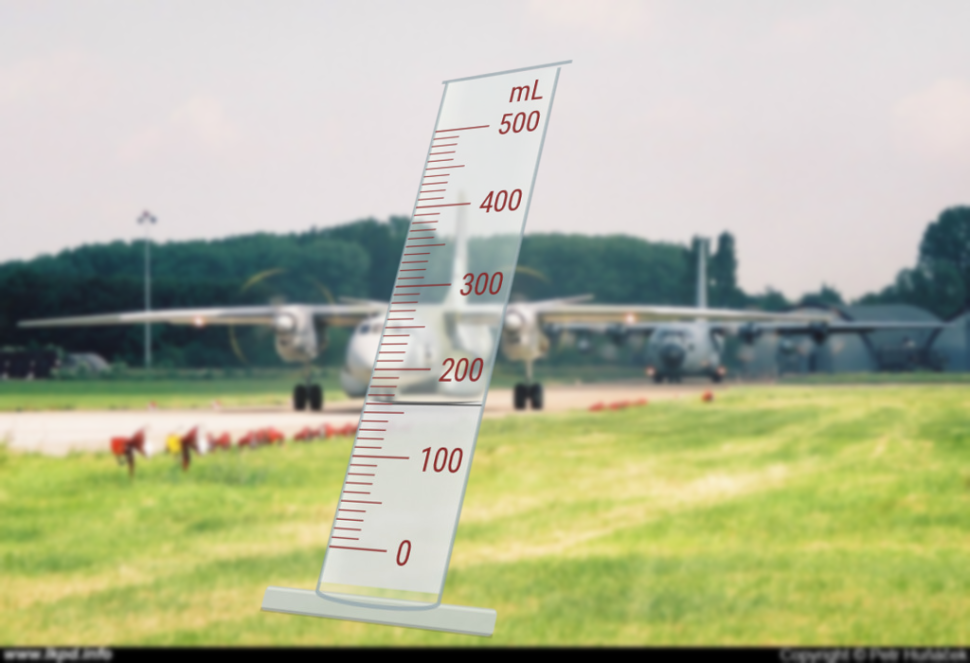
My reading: 160 mL
